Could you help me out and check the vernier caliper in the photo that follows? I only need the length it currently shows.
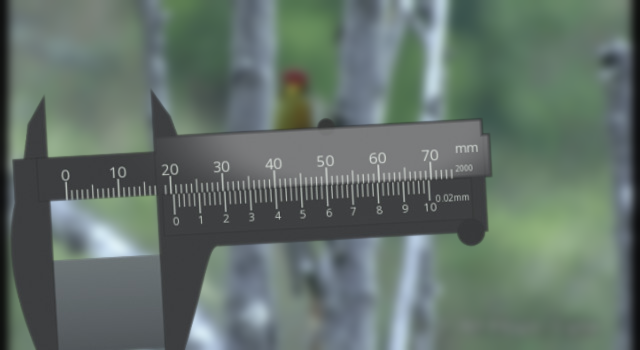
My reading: 20.5 mm
